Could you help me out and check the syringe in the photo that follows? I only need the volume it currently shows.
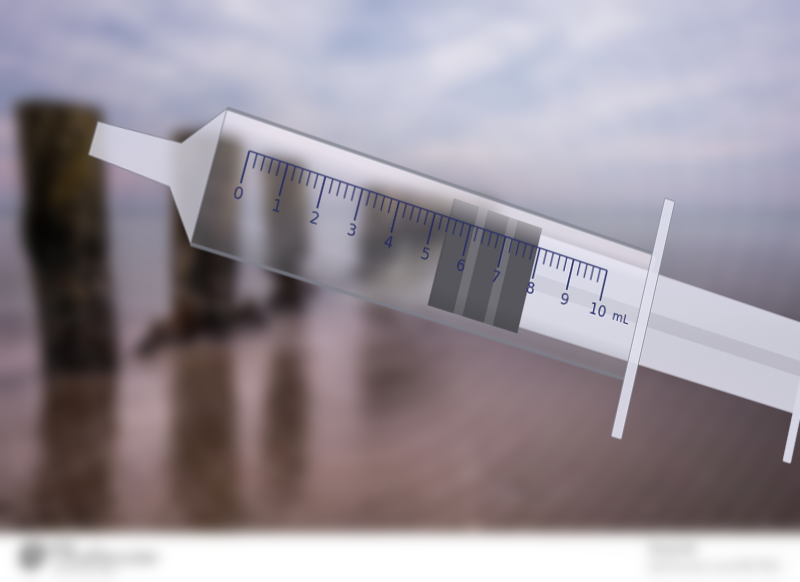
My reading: 5.4 mL
